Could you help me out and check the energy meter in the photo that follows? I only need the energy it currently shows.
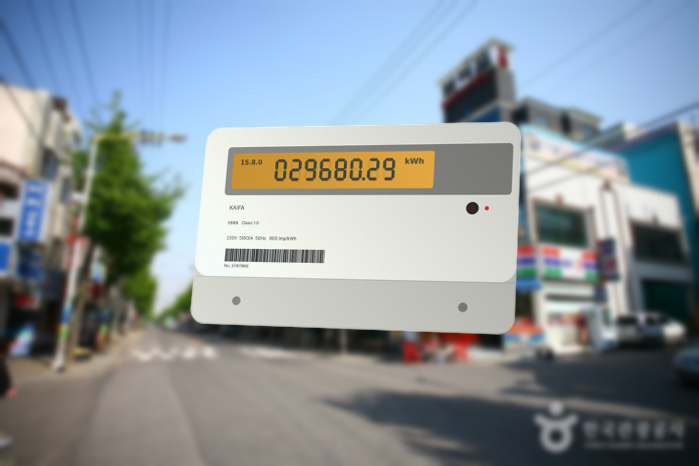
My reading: 29680.29 kWh
